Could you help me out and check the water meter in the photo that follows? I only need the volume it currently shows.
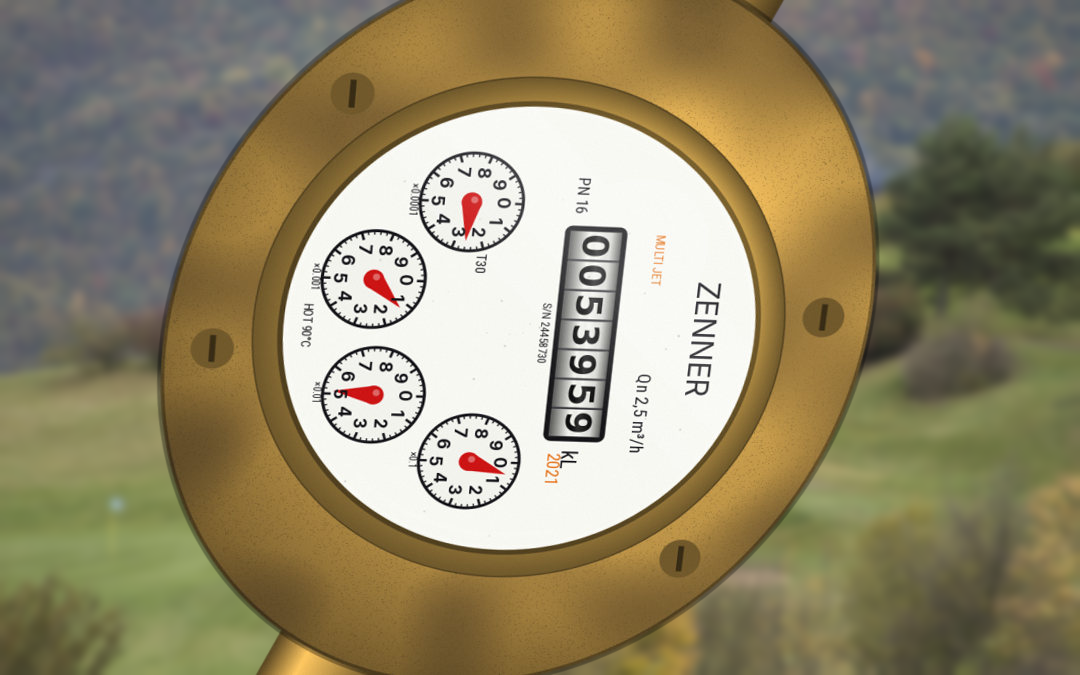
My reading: 53959.0512 kL
